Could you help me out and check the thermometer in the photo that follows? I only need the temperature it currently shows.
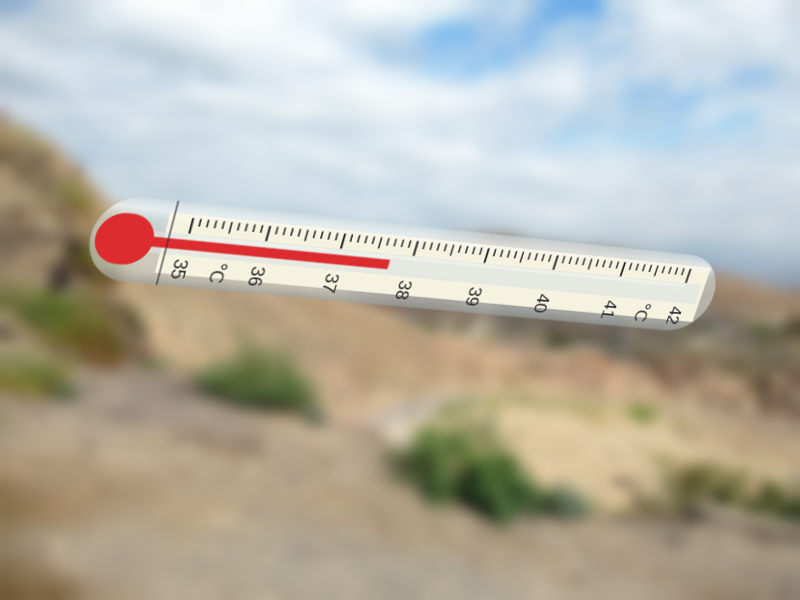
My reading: 37.7 °C
